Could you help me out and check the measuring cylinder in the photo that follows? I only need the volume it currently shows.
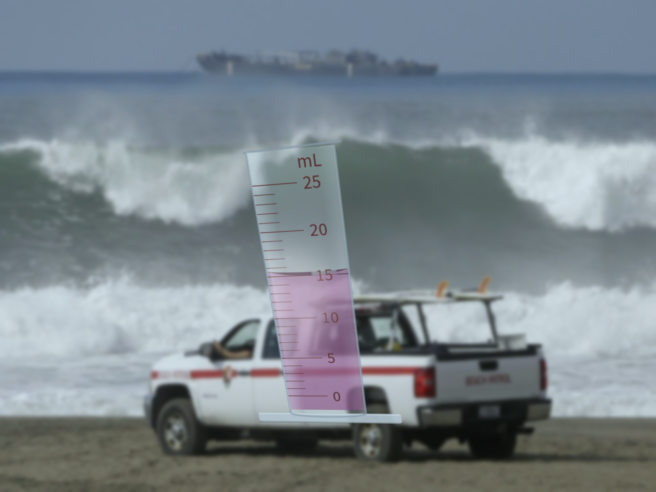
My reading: 15 mL
